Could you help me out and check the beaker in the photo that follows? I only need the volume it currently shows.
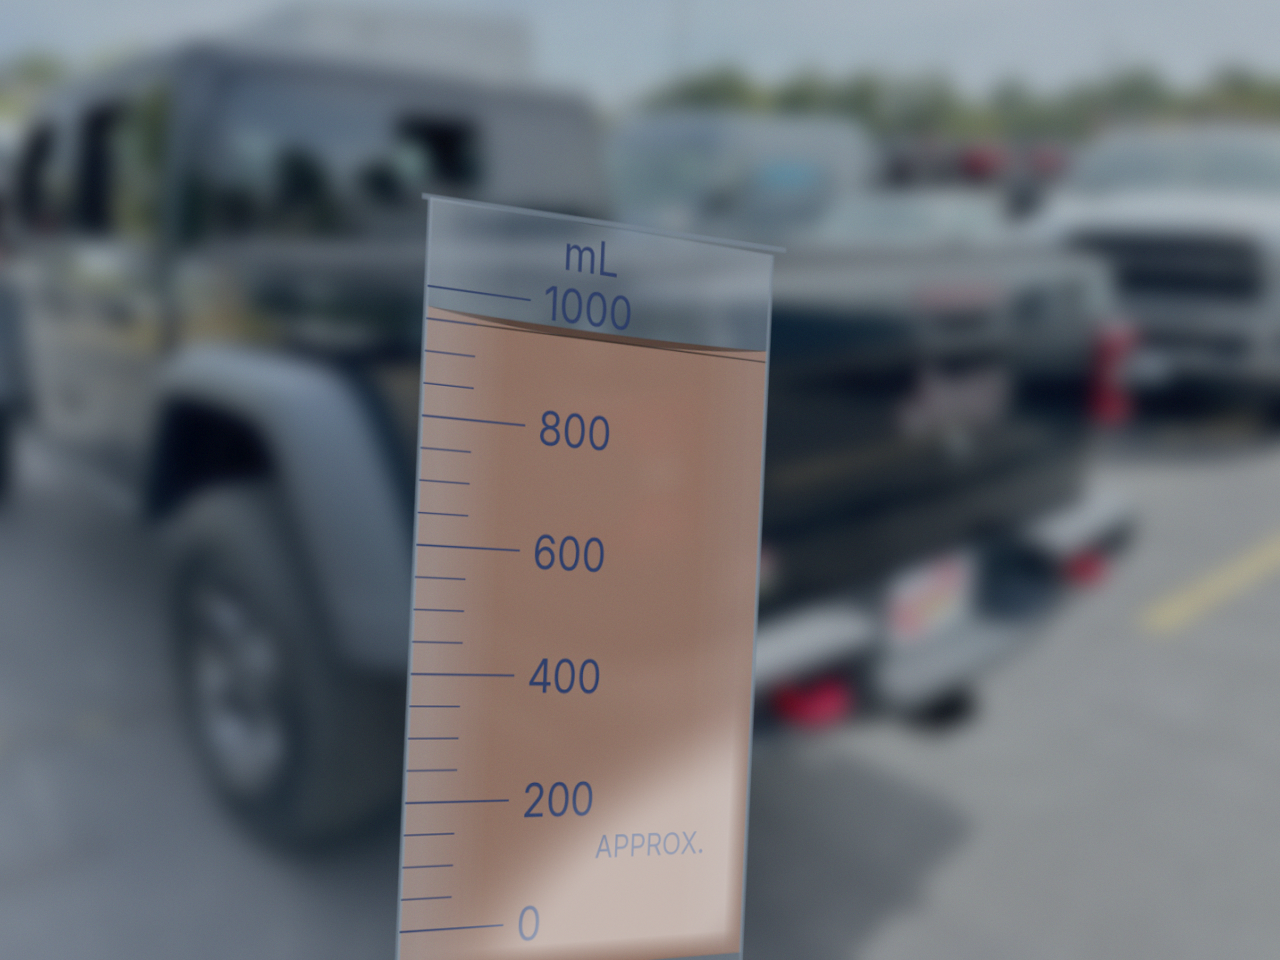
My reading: 950 mL
